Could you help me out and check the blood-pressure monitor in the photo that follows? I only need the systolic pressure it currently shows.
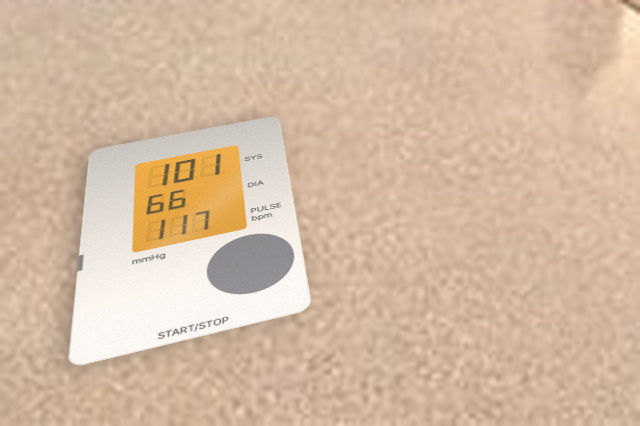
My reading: 101 mmHg
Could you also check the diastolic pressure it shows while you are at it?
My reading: 66 mmHg
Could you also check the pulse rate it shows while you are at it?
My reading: 117 bpm
